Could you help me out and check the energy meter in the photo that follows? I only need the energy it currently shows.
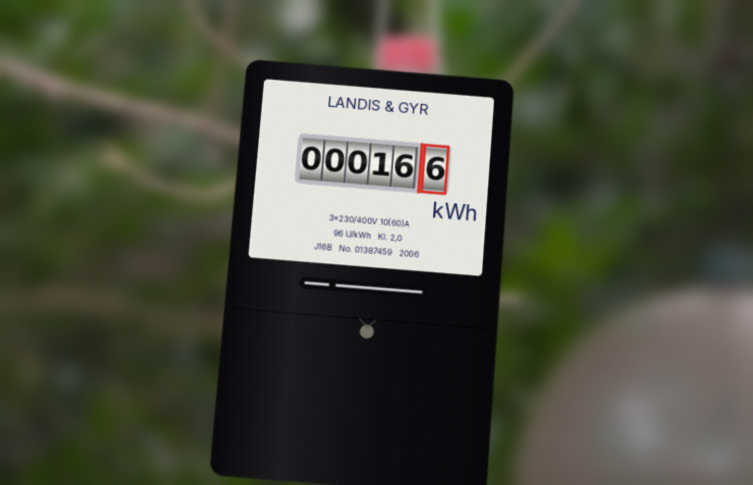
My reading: 16.6 kWh
